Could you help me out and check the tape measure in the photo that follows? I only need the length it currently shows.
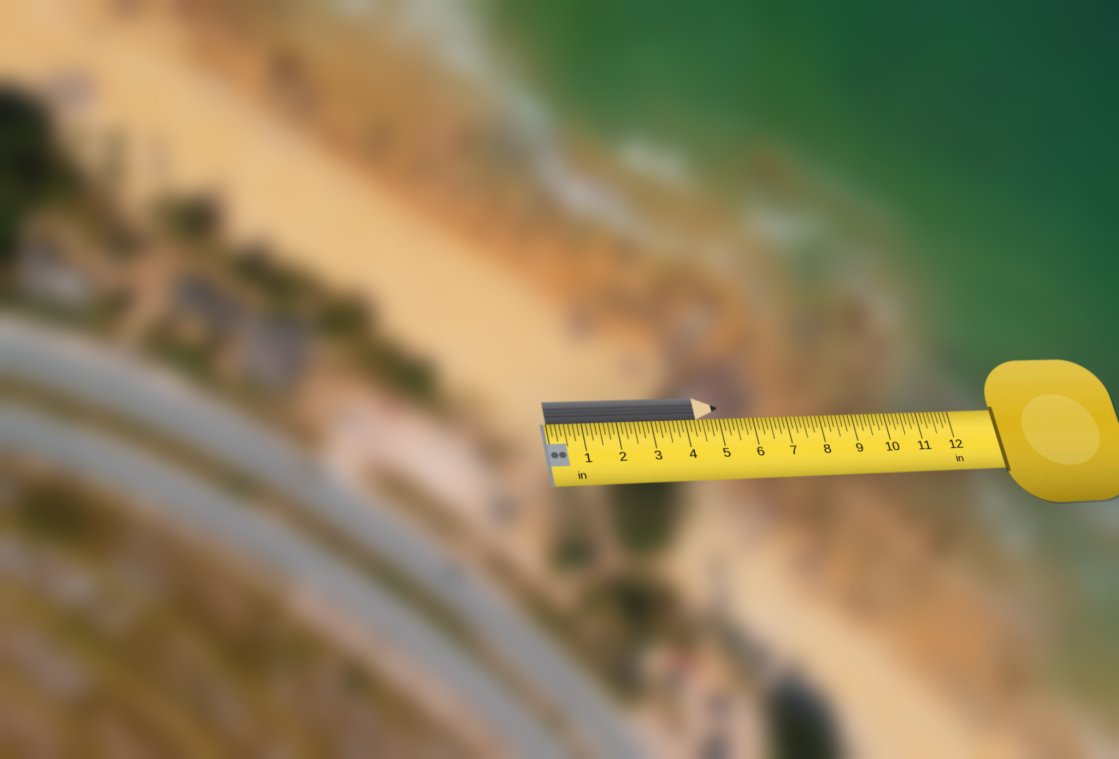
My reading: 5 in
